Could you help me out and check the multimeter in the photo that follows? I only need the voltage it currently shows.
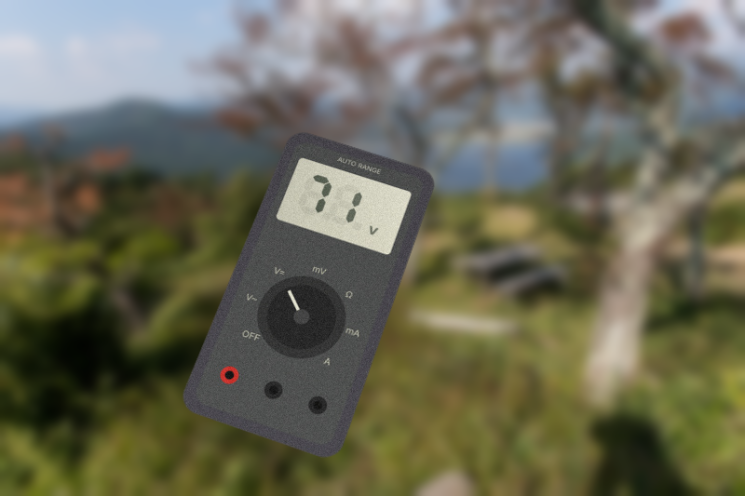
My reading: 71 V
